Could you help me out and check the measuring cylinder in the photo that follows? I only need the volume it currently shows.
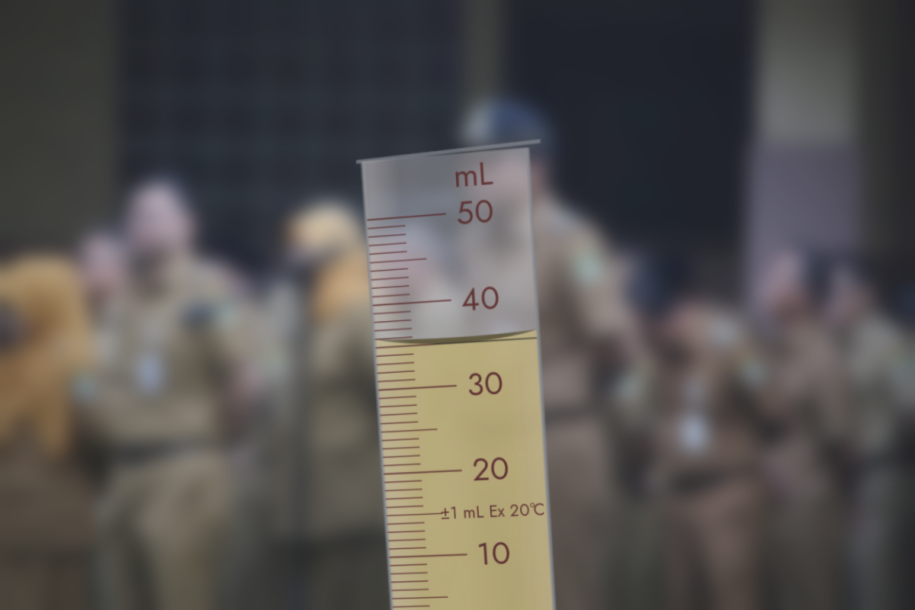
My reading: 35 mL
